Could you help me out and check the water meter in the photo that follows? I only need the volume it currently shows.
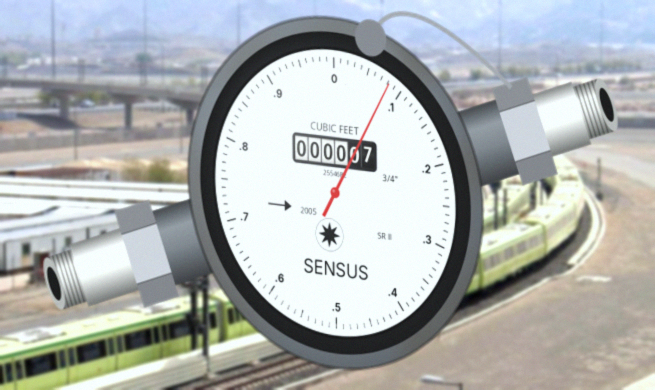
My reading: 7.08 ft³
